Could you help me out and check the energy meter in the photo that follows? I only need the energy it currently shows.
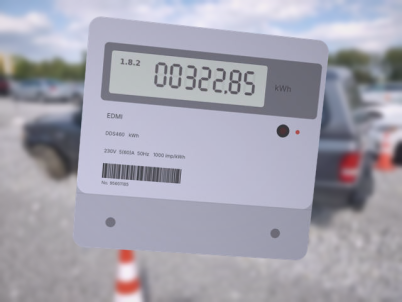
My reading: 322.85 kWh
